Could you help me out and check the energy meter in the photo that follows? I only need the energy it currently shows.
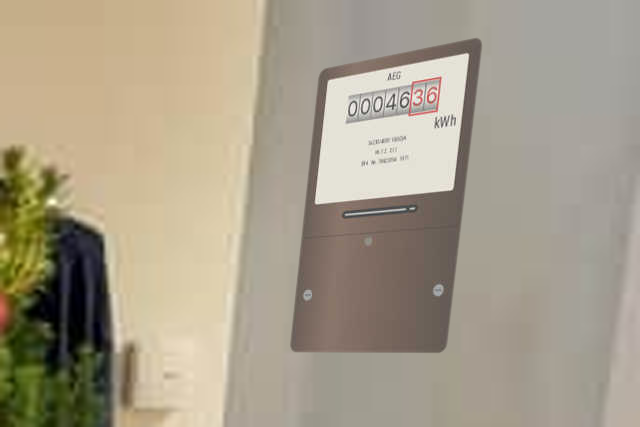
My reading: 46.36 kWh
